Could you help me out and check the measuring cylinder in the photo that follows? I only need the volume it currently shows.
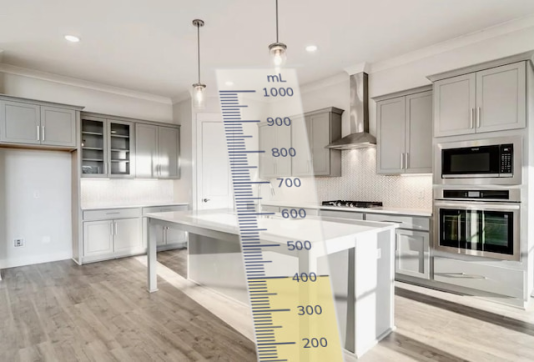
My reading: 400 mL
